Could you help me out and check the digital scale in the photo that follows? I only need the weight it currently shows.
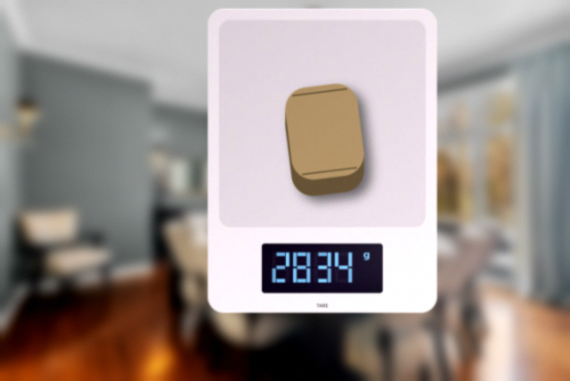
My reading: 2834 g
